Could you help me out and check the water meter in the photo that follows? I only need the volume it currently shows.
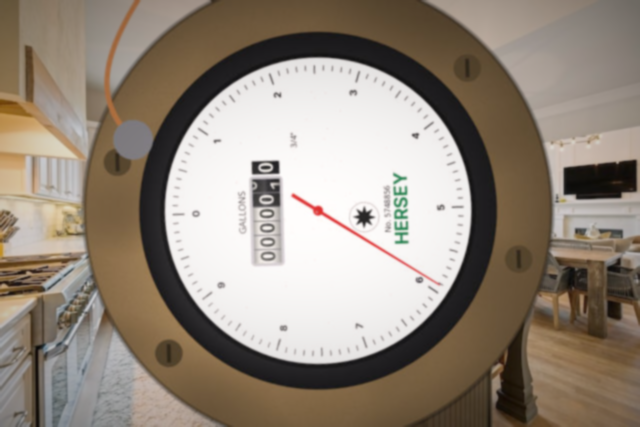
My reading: 5.9 gal
